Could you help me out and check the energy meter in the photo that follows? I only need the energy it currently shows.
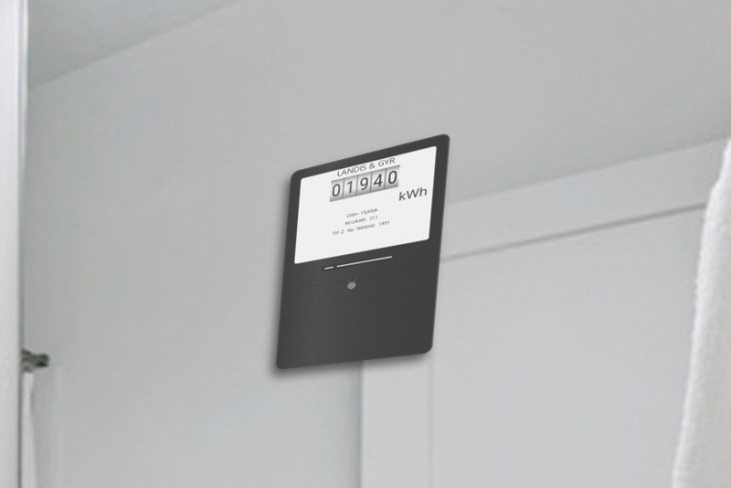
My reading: 1940 kWh
